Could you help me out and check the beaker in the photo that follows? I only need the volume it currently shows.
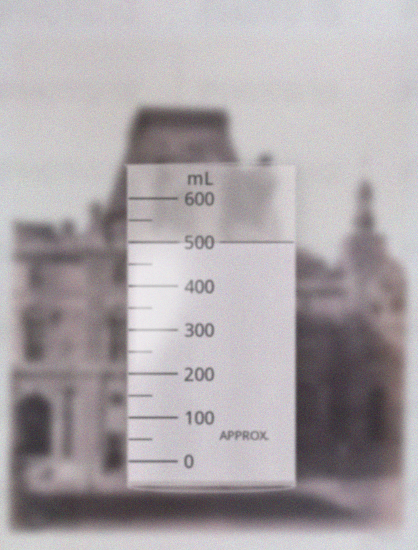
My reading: 500 mL
